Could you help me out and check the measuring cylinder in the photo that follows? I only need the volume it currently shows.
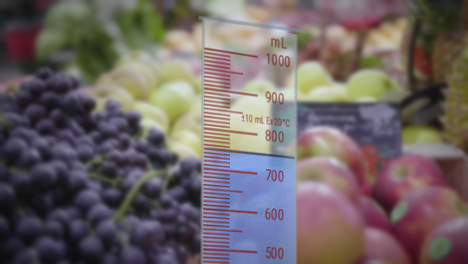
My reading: 750 mL
